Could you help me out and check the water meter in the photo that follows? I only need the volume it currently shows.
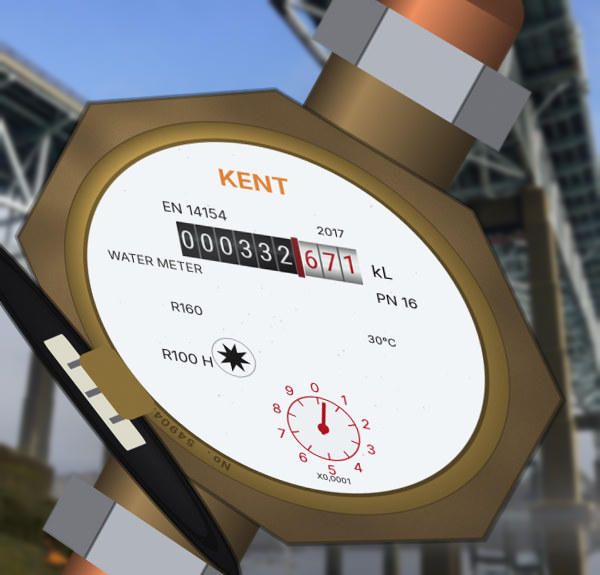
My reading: 332.6710 kL
